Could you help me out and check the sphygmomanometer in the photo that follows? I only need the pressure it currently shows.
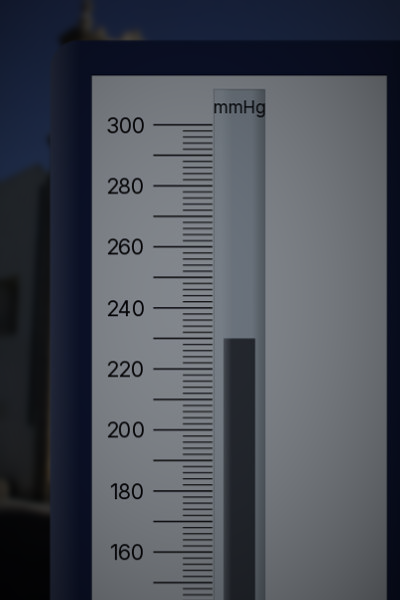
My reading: 230 mmHg
